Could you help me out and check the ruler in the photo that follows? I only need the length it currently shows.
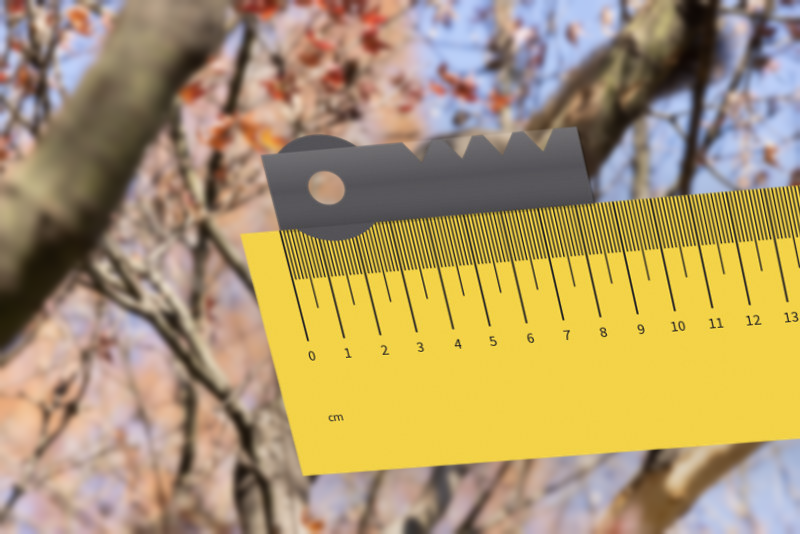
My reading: 8.5 cm
